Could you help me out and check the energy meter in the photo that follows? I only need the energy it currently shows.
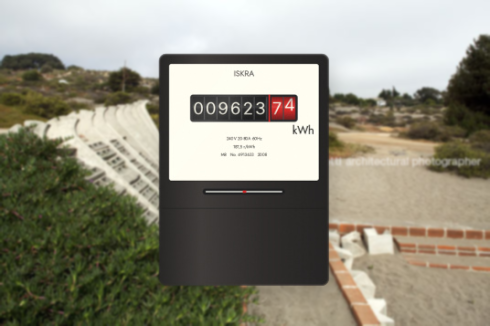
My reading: 9623.74 kWh
